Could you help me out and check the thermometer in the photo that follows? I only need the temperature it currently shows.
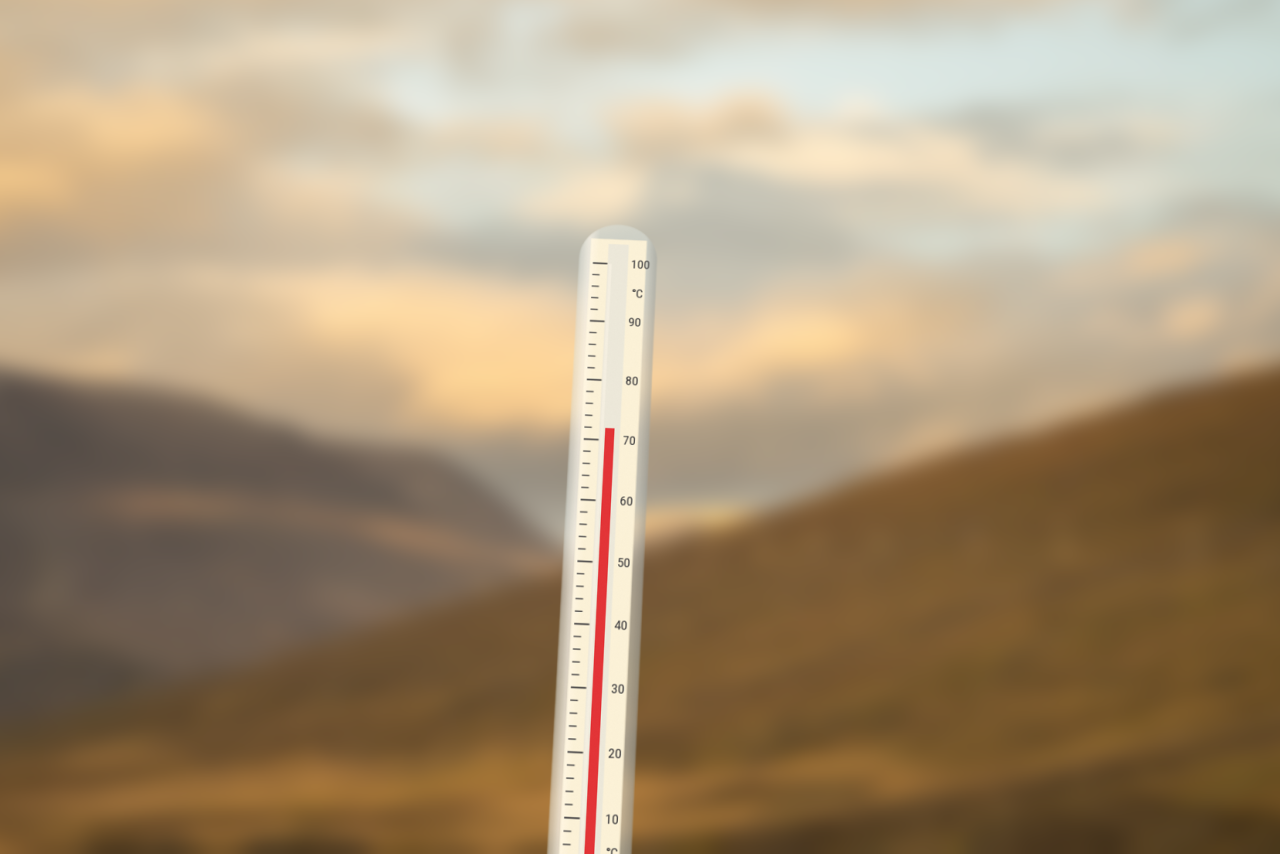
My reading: 72 °C
